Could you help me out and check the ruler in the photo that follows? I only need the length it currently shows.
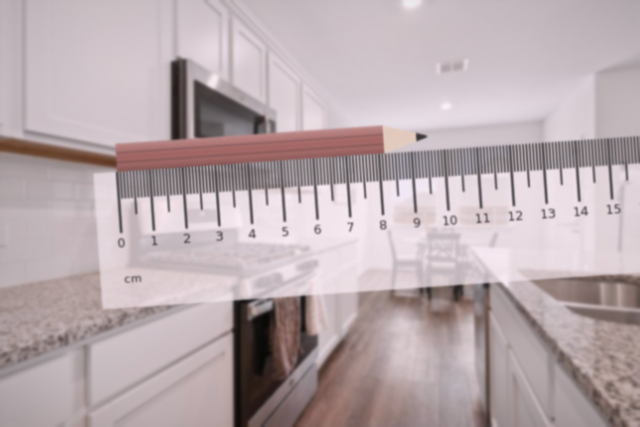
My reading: 9.5 cm
